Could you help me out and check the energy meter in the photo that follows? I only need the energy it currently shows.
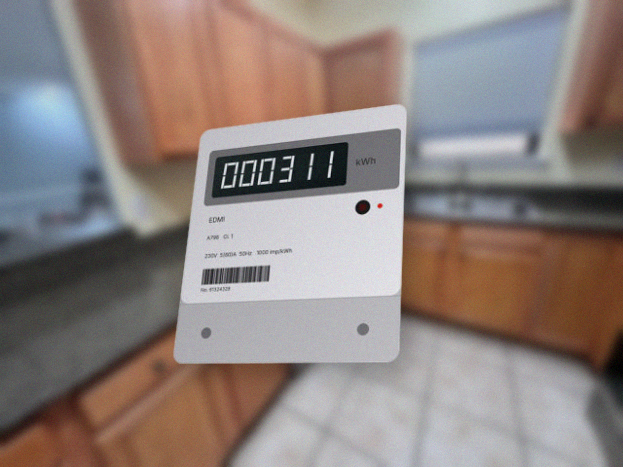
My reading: 311 kWh
